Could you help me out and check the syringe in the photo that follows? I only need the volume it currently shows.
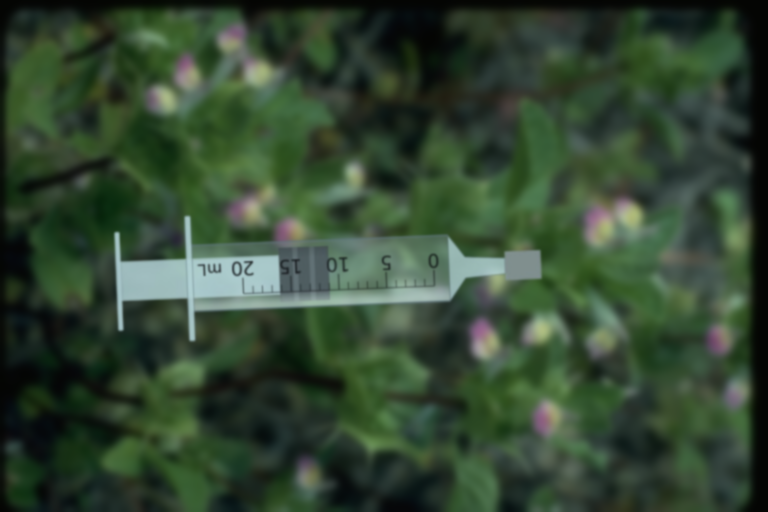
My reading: 11 mL
